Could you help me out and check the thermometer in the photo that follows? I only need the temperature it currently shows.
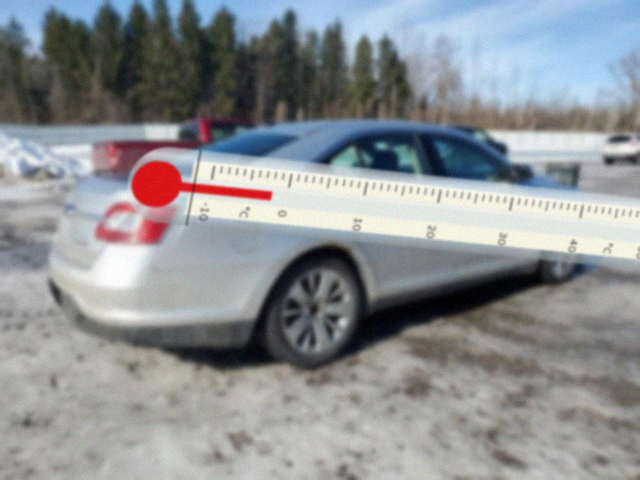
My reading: -2 °C
